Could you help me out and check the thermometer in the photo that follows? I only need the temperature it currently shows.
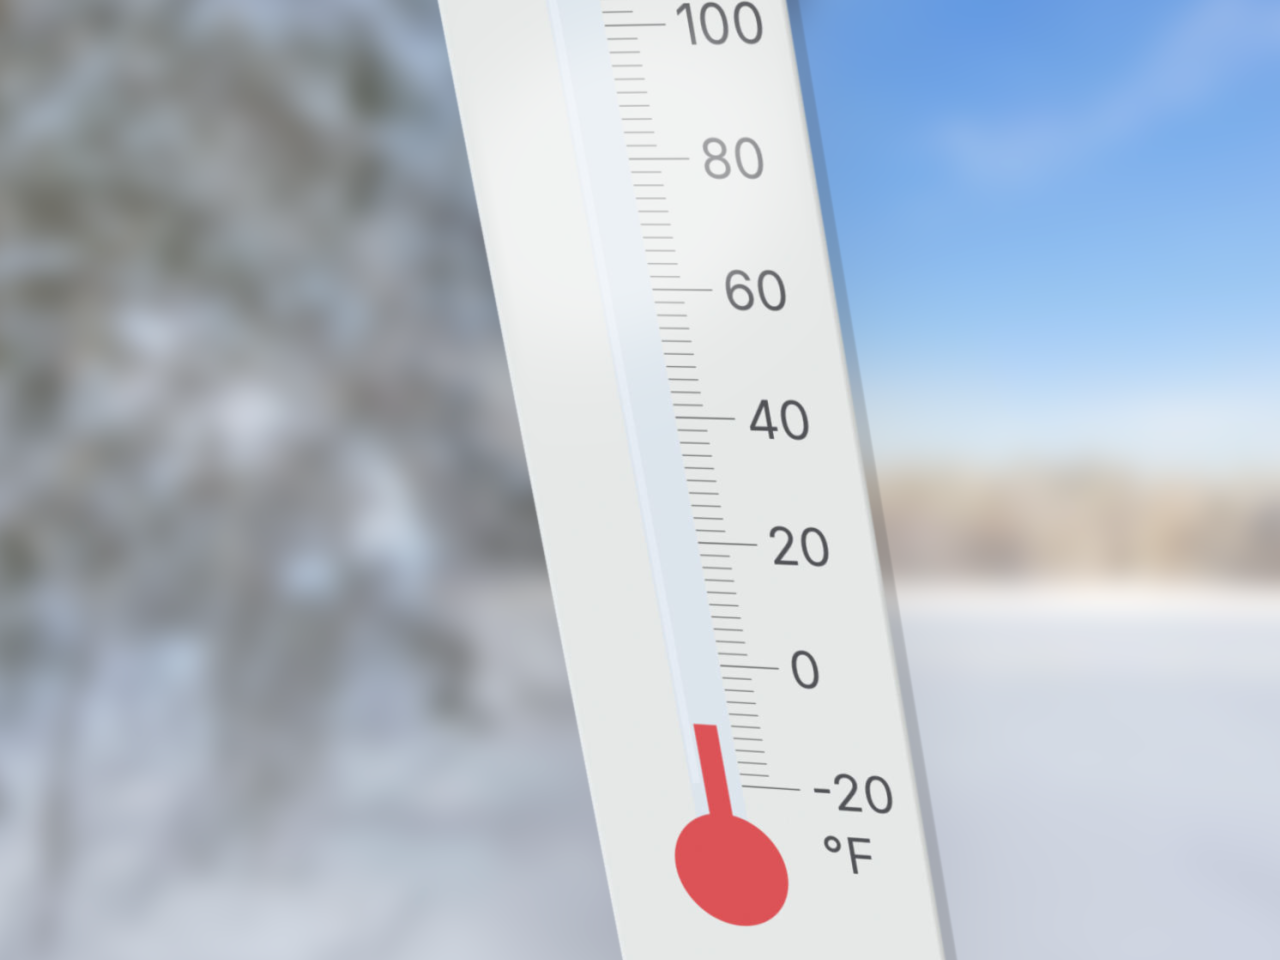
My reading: -10 °F
